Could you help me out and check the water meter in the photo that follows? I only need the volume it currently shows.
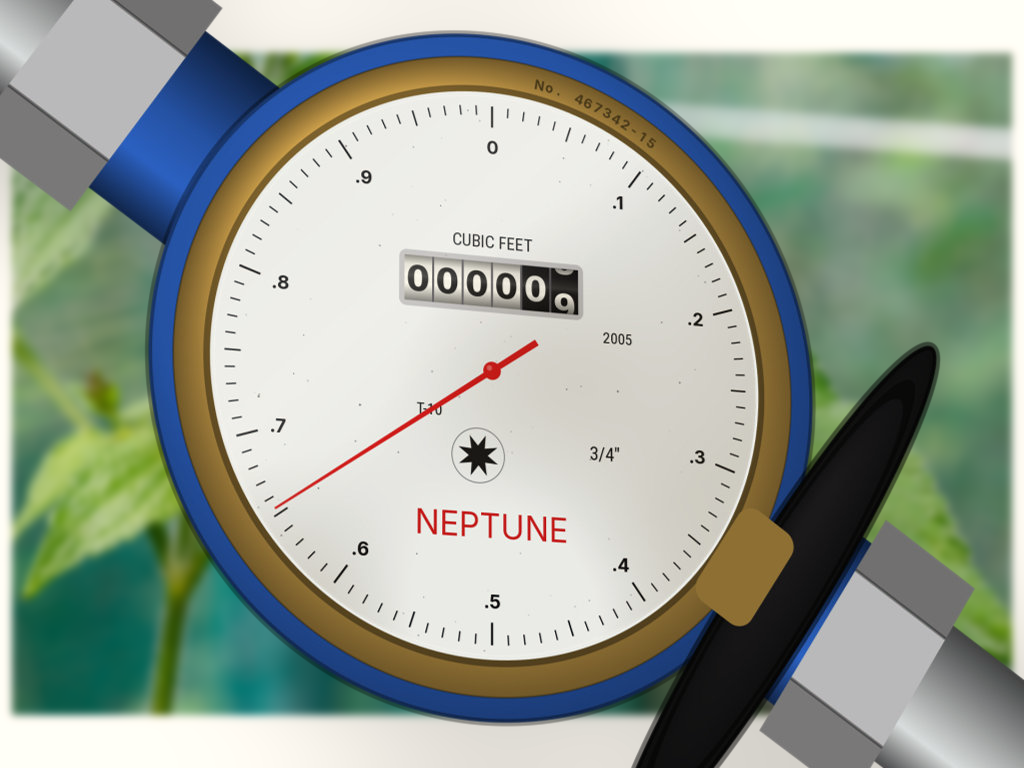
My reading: 8.65 ft³
